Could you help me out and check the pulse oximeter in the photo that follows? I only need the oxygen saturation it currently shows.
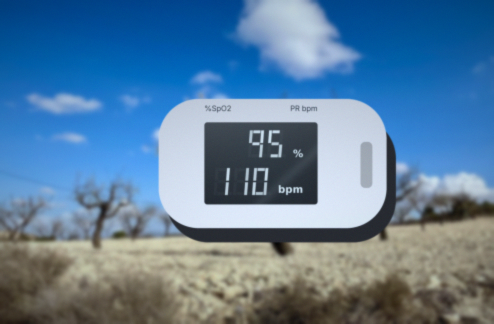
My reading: 95 %
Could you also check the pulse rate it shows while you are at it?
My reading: 110 bpm
